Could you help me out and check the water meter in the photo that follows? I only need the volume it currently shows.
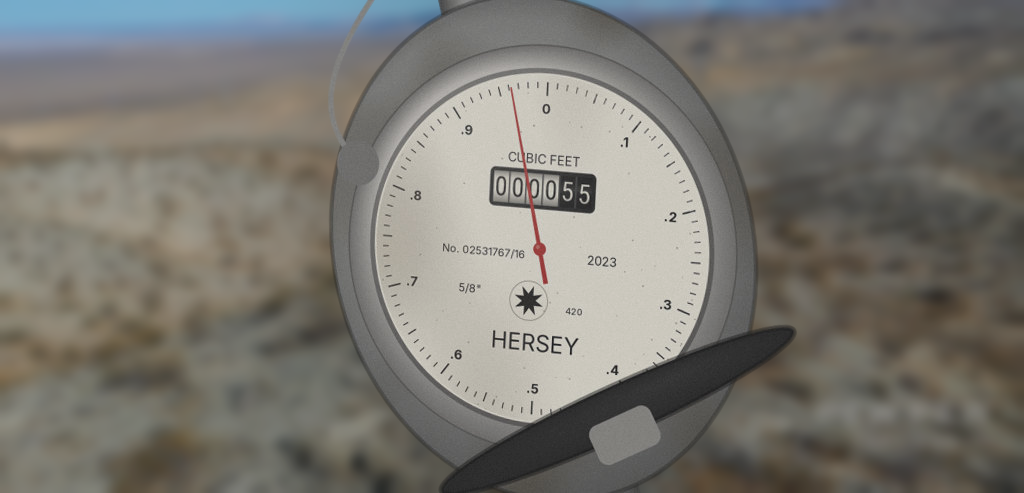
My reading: 54.96 ft³
